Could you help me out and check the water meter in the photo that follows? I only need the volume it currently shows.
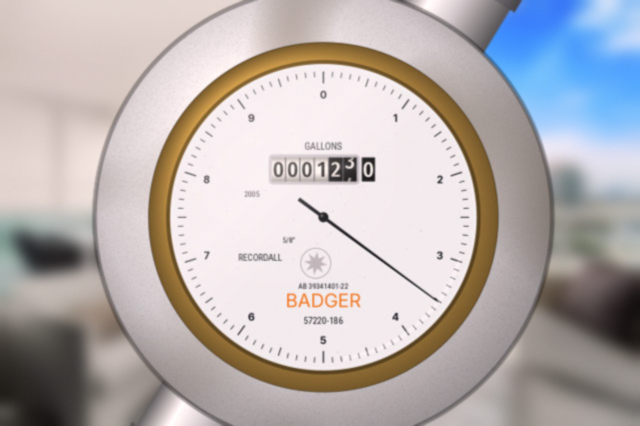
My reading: 1233.5 gal
